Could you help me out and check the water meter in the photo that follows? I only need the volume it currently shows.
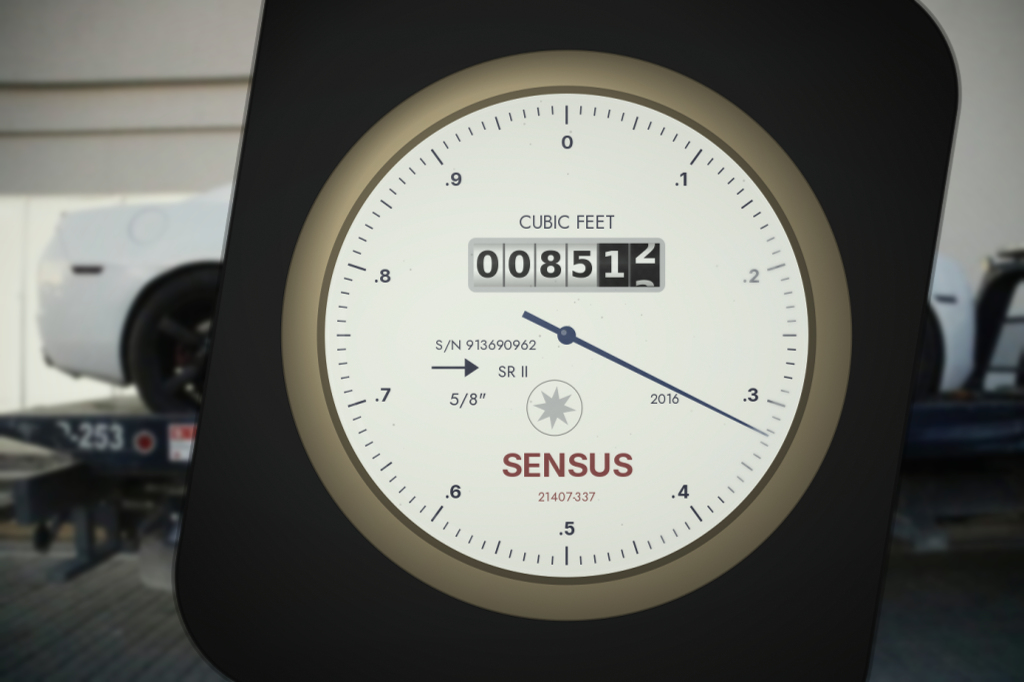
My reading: 8512.32 ft³
